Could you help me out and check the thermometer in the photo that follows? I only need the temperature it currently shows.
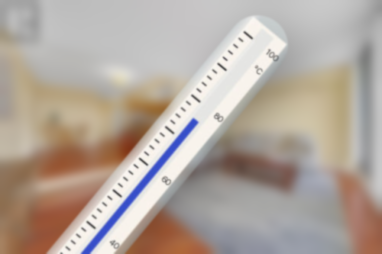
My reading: 76 °C
